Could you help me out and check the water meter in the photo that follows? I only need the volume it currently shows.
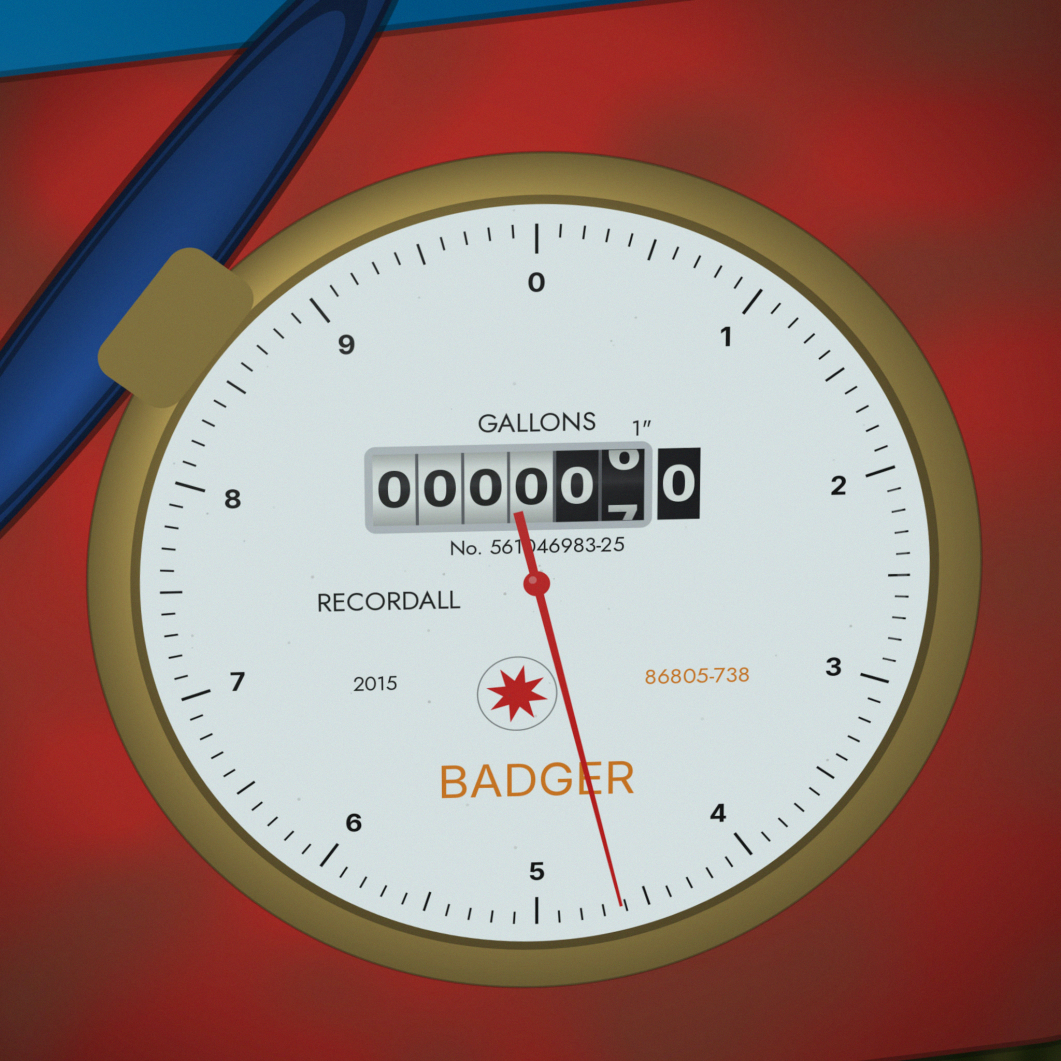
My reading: 64.6 gal
